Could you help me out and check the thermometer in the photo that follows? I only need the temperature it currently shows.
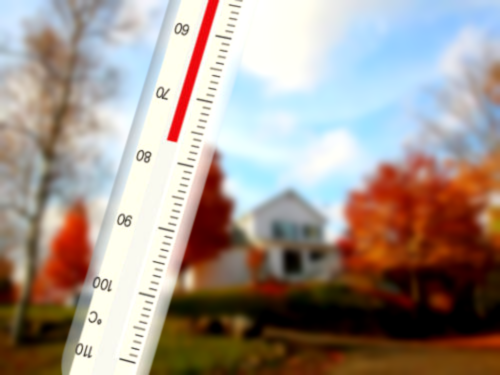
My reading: 77 °C
